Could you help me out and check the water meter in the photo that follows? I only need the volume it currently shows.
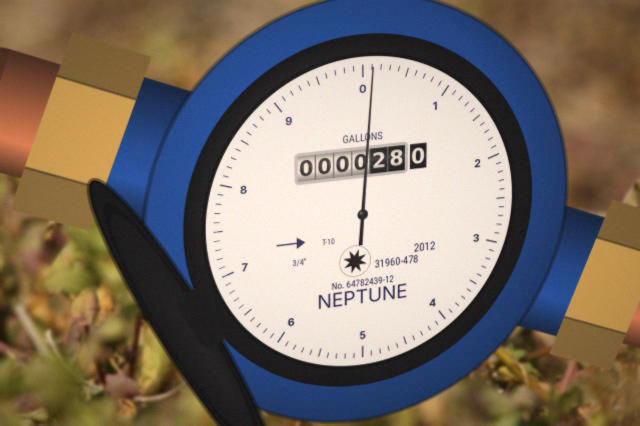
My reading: 280.1 gal
